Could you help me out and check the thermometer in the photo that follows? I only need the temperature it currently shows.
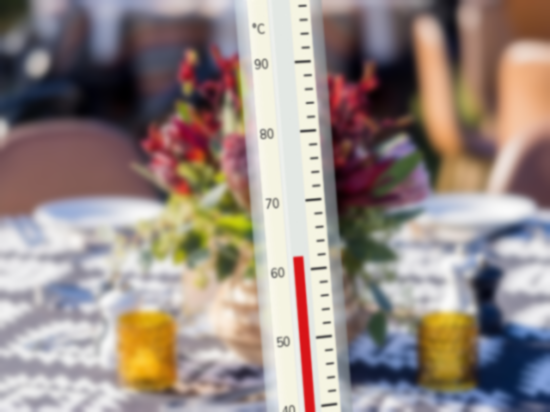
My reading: 62 °C
